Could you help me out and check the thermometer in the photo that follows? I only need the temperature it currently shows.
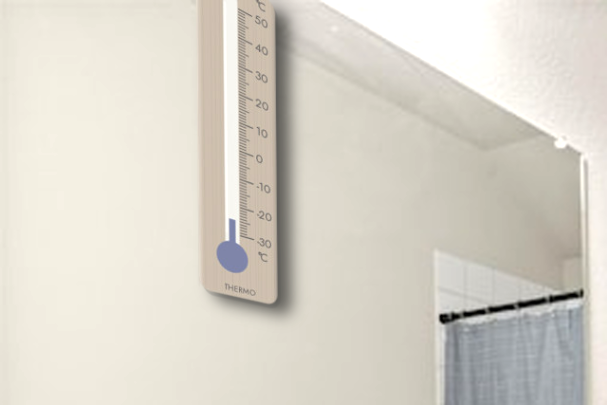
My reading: -25 °C
